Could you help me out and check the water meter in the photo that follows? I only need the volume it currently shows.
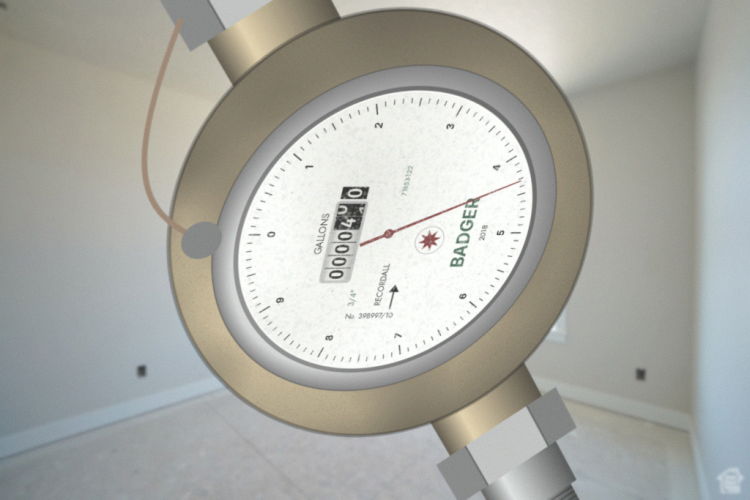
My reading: 404.3 gal
